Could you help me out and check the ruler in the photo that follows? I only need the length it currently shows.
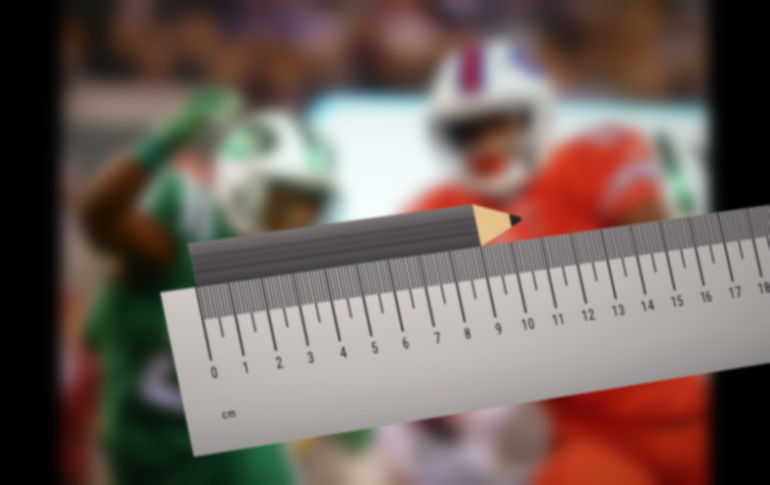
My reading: 10.5 cm
